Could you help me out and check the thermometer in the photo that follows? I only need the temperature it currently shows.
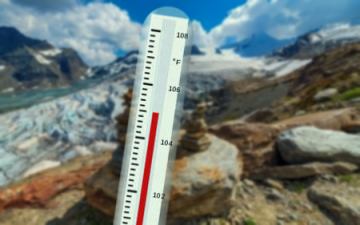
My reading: 105 °F
